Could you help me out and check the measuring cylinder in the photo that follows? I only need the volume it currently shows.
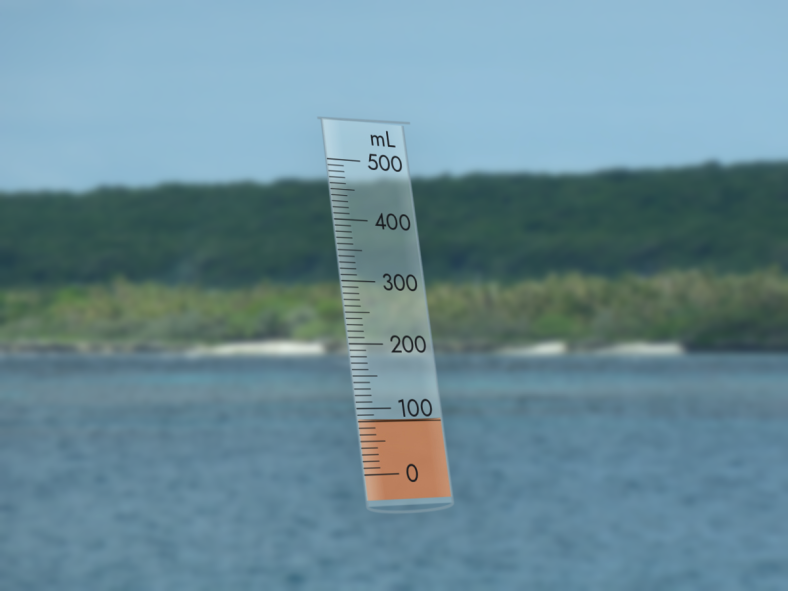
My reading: 80 mL
